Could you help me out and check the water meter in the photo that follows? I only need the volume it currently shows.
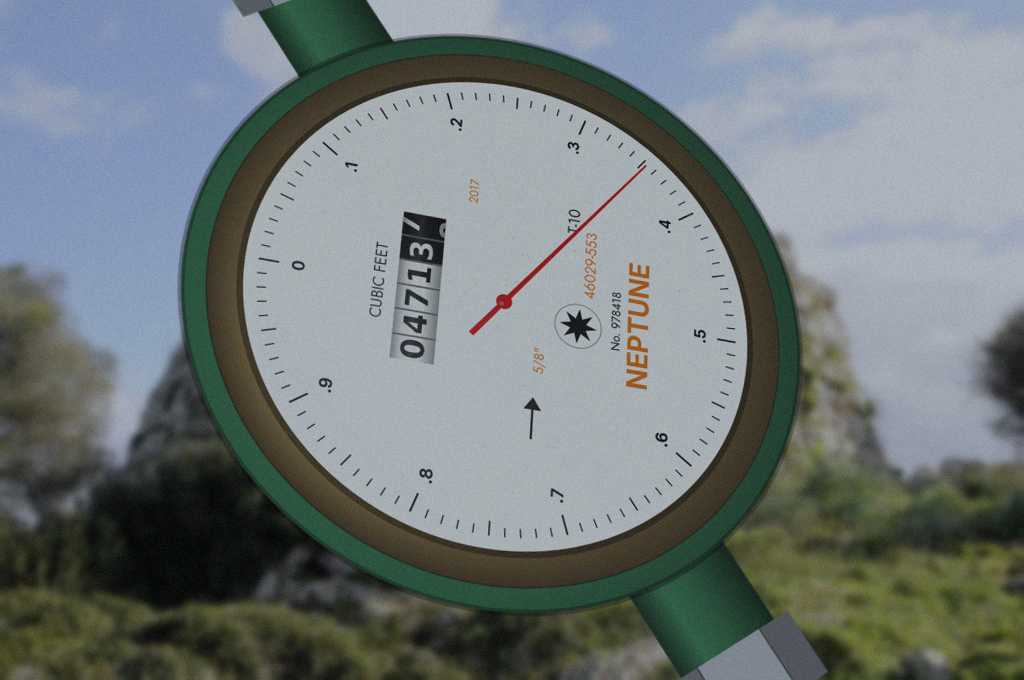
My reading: 47137.35 ft³
